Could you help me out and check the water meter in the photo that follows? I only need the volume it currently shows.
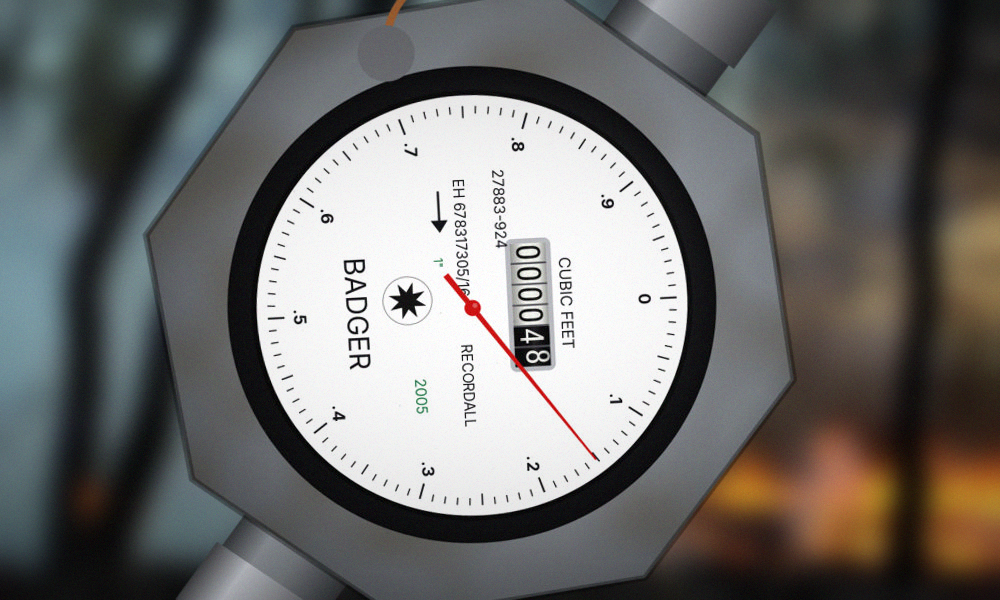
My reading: 48.15 ft³
